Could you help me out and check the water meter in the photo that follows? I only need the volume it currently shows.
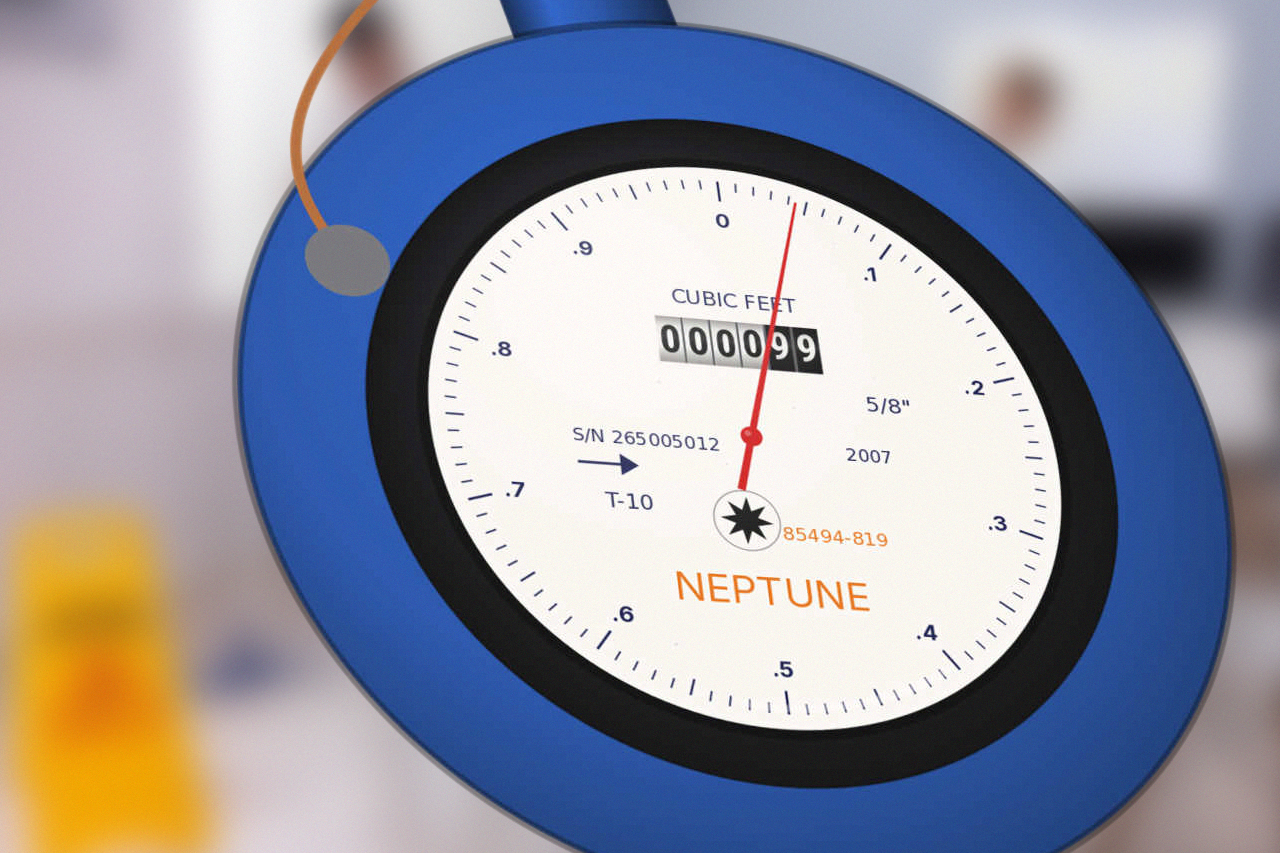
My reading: 99.04 ft³
